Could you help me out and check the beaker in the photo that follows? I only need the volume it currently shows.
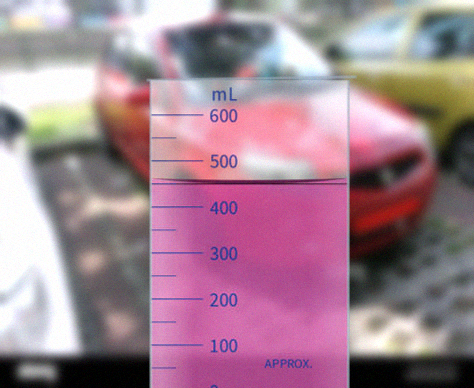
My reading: 450 mL
